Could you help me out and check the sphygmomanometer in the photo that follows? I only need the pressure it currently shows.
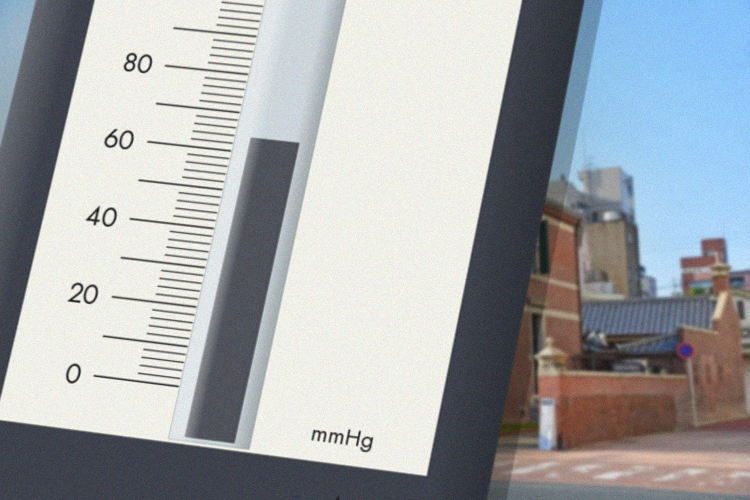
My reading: 64 mmHg
